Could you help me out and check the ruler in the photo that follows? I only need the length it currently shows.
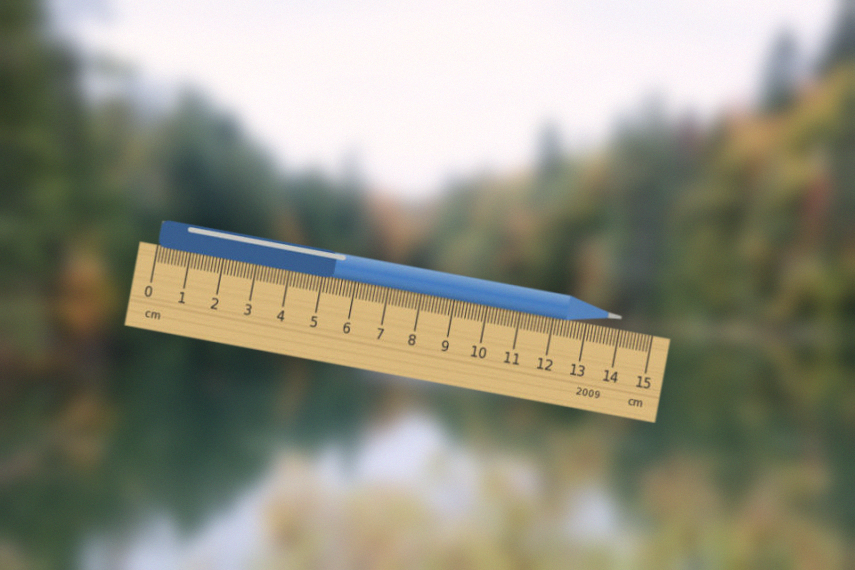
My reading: 14 cm
